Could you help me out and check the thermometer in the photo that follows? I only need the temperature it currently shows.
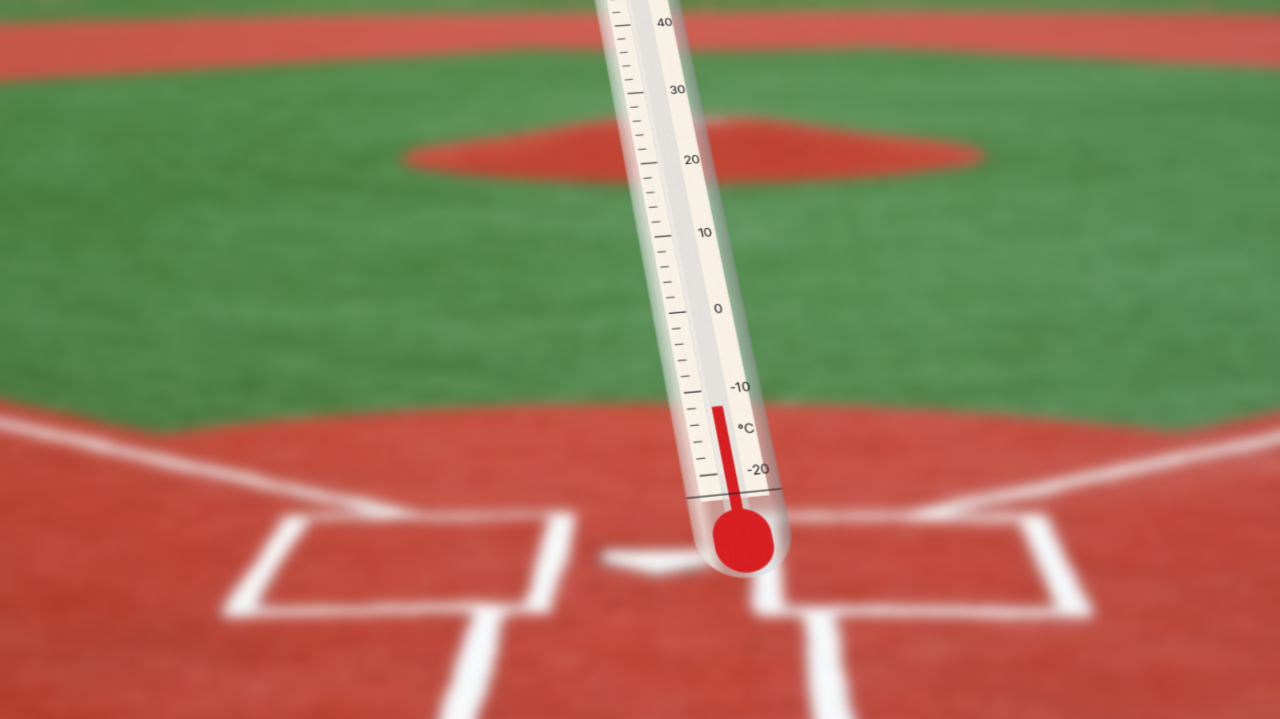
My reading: -12 °C
